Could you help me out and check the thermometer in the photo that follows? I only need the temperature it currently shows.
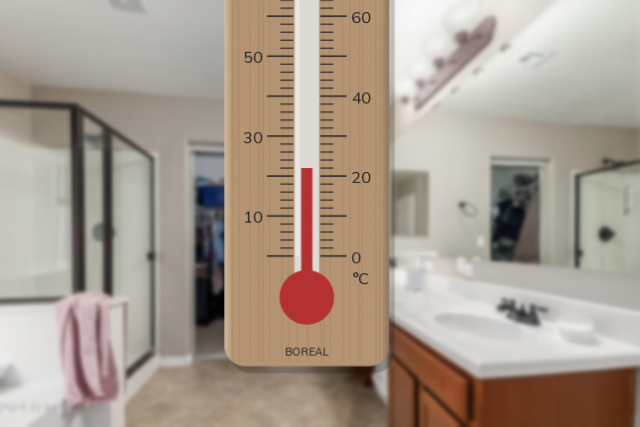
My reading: 22 °C
